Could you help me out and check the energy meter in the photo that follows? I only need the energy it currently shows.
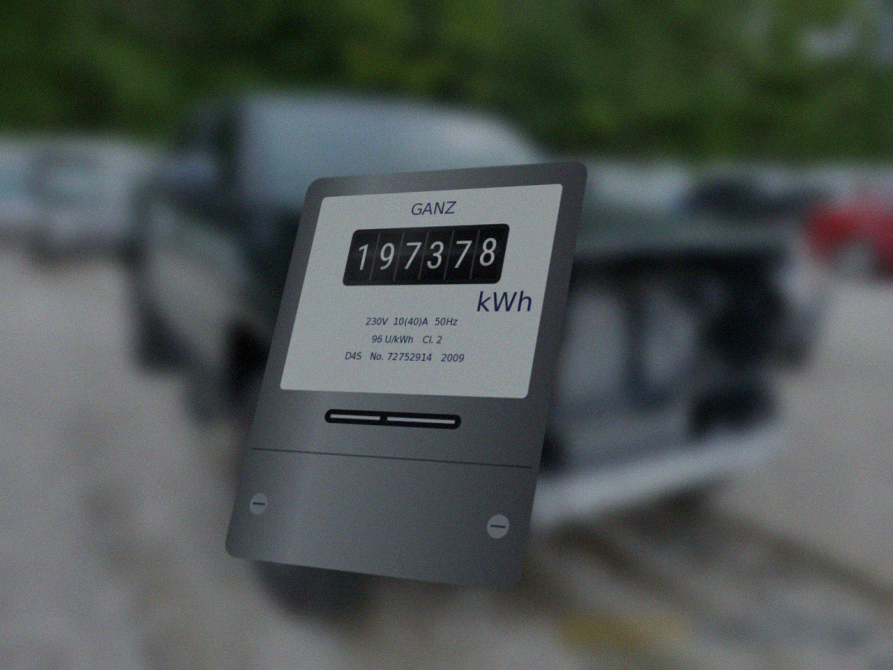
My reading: 197378 kWh
